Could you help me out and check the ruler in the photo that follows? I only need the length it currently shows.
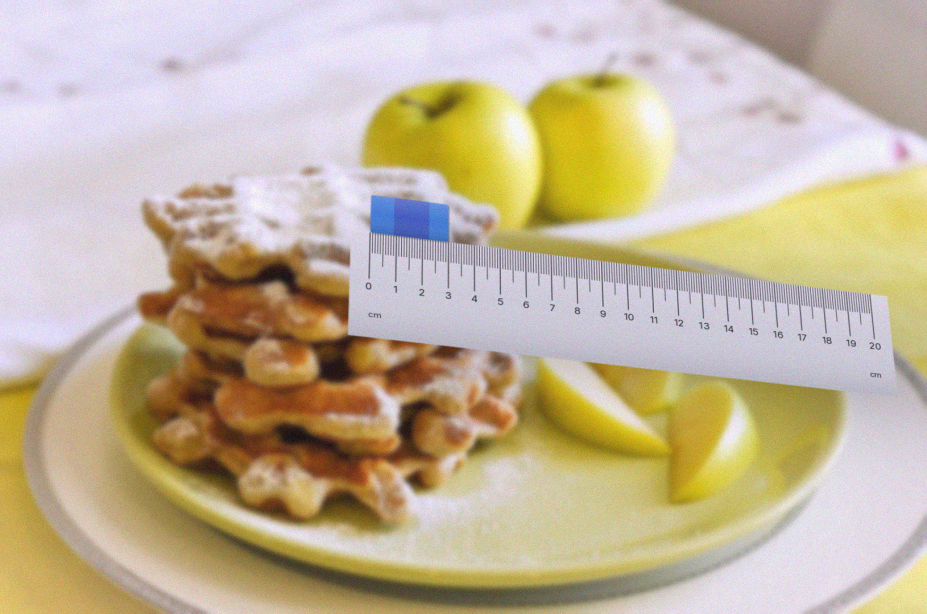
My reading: 3 cm
